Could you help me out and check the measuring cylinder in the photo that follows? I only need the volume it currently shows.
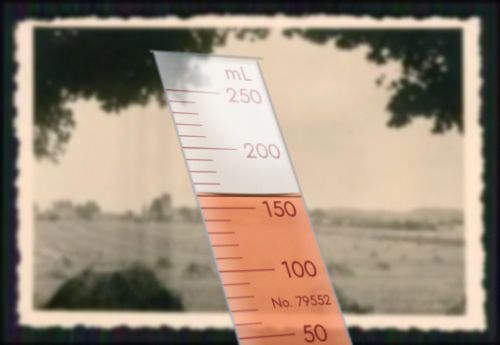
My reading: 160 mL
